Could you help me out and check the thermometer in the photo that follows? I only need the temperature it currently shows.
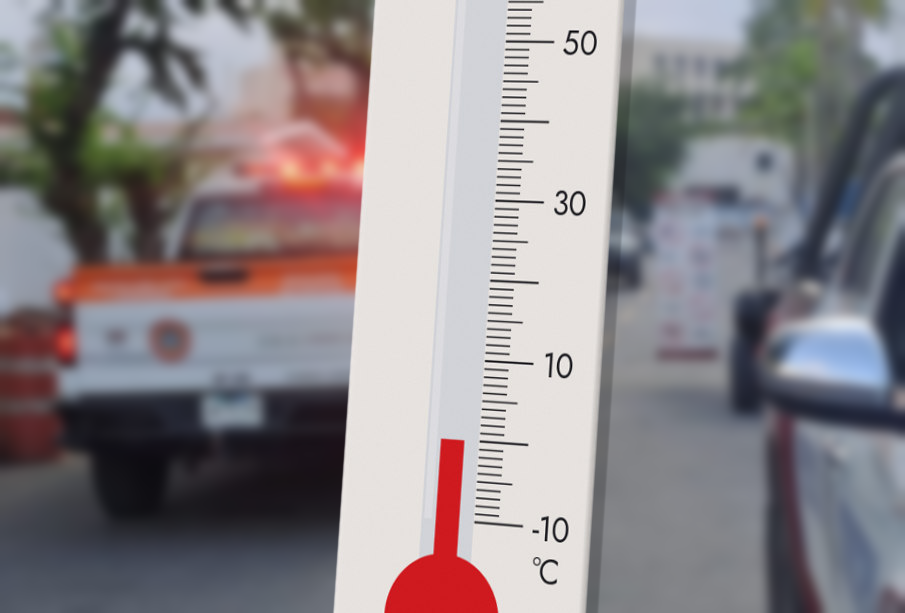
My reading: 0 °C
